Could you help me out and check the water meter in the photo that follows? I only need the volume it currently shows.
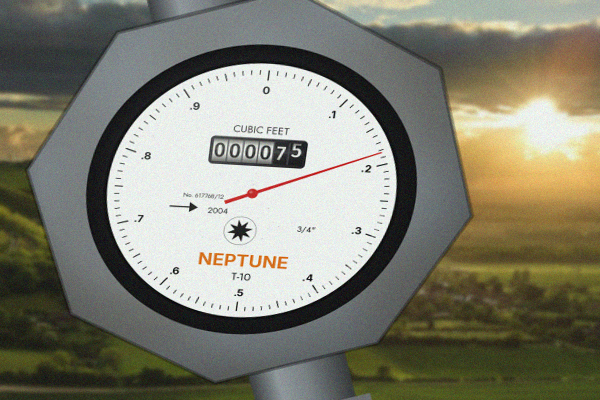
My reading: 75.18 ft³
